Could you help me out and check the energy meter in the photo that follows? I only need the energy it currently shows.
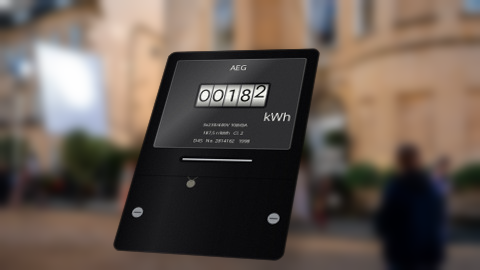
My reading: 182 kWh
